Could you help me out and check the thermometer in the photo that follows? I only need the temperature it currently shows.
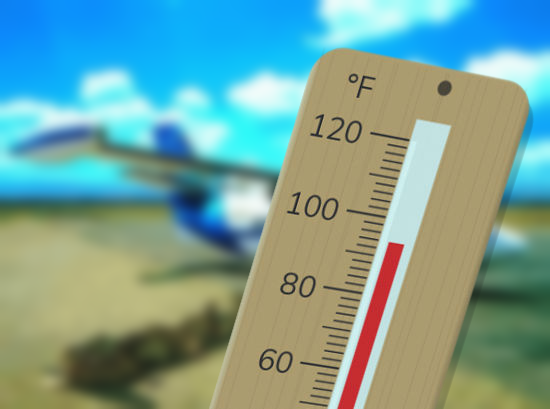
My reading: 94 °F
